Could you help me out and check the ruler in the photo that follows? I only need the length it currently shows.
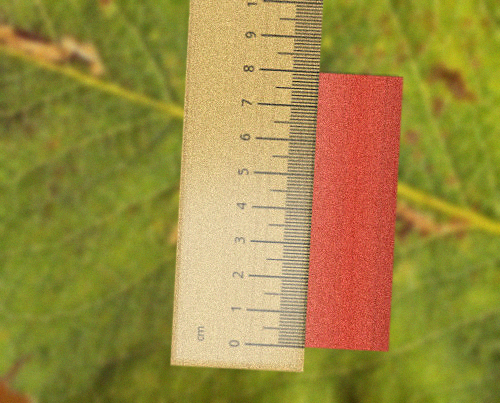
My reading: 8 cm
